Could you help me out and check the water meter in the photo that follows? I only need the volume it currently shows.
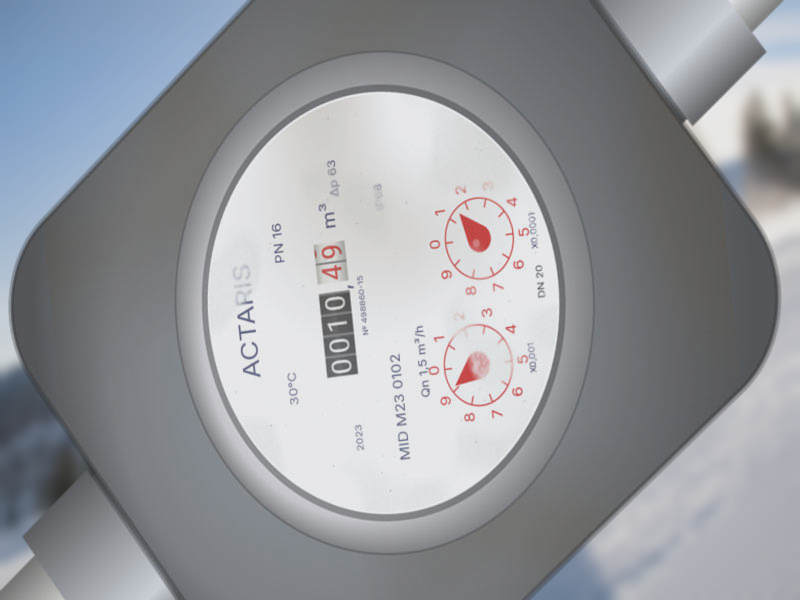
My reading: 10.4891 m³
